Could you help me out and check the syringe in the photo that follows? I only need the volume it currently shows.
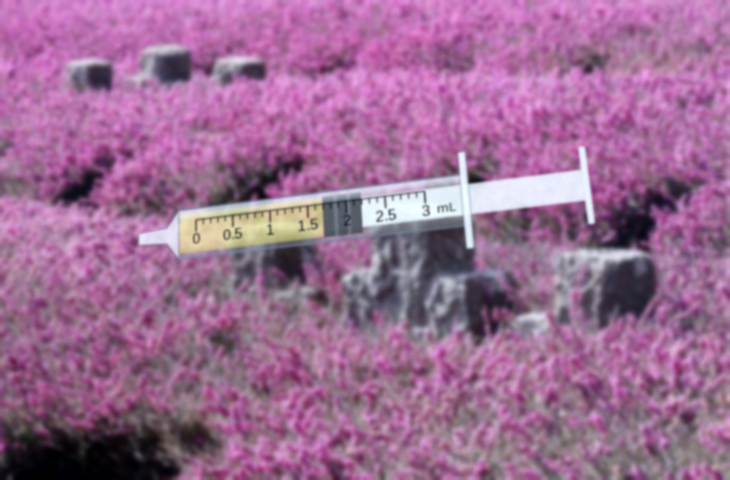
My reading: 1.7 mL
